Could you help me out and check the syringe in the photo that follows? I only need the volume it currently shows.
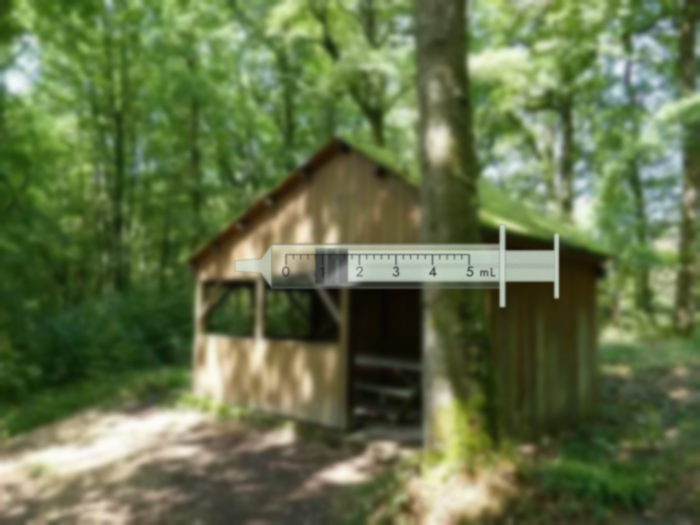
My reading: 0.8 mL
